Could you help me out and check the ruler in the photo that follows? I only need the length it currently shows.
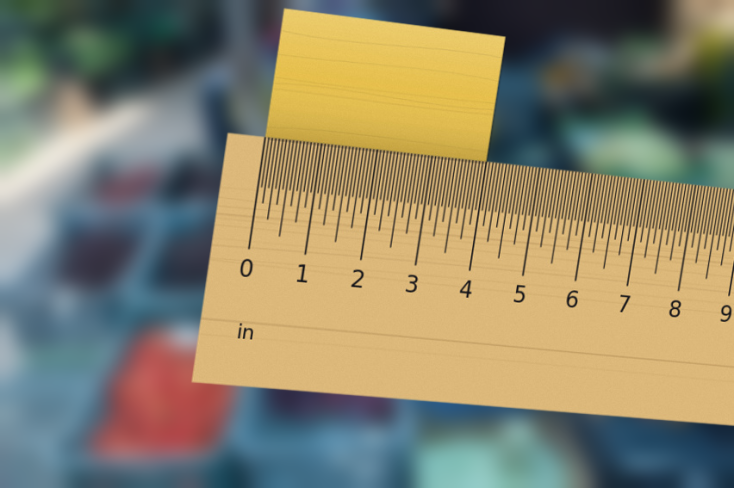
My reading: 4 in
